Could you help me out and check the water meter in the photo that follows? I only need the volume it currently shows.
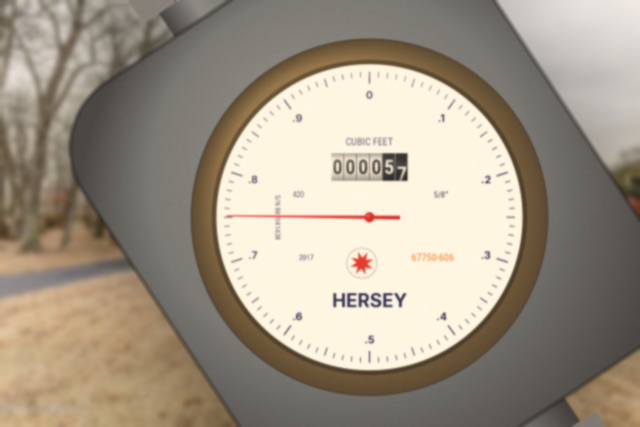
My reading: 56.75 ft³
